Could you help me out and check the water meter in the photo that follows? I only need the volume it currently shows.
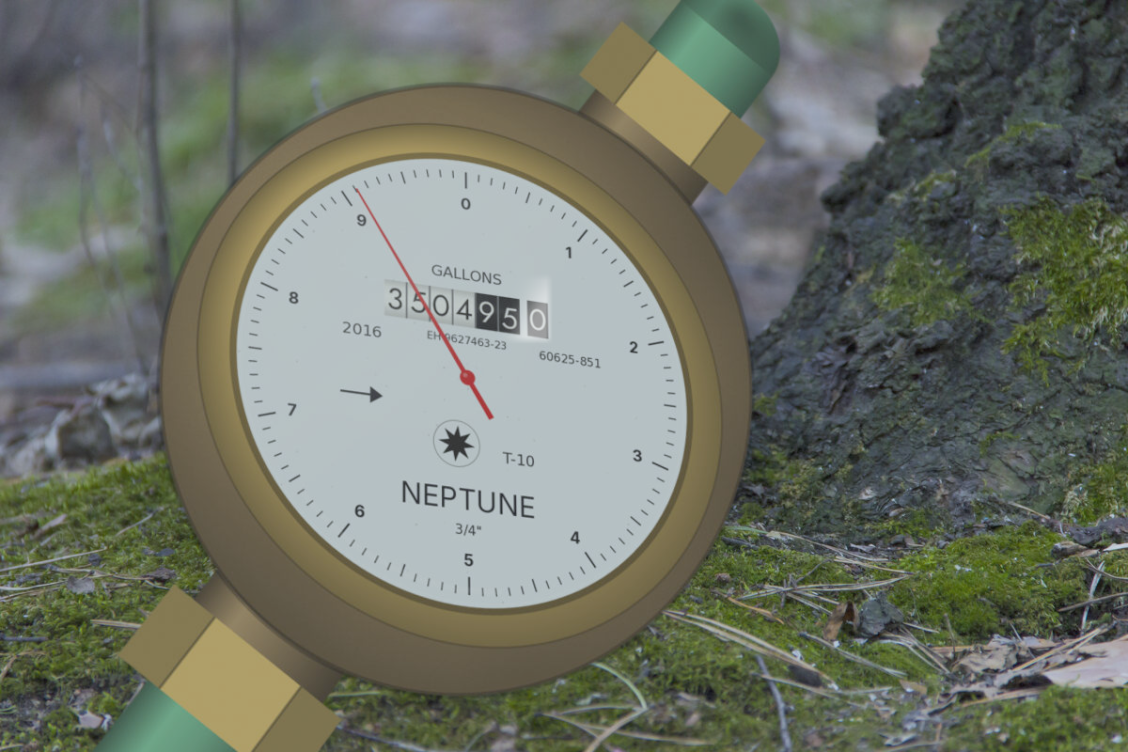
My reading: 3504949.1 gal
